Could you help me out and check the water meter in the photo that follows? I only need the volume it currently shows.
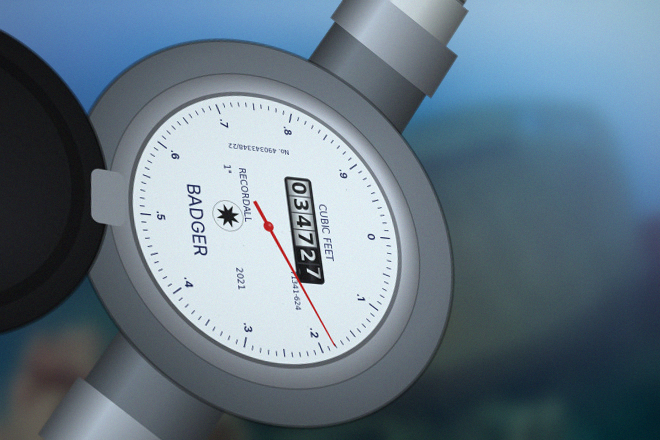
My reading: 34727.18 ft³
